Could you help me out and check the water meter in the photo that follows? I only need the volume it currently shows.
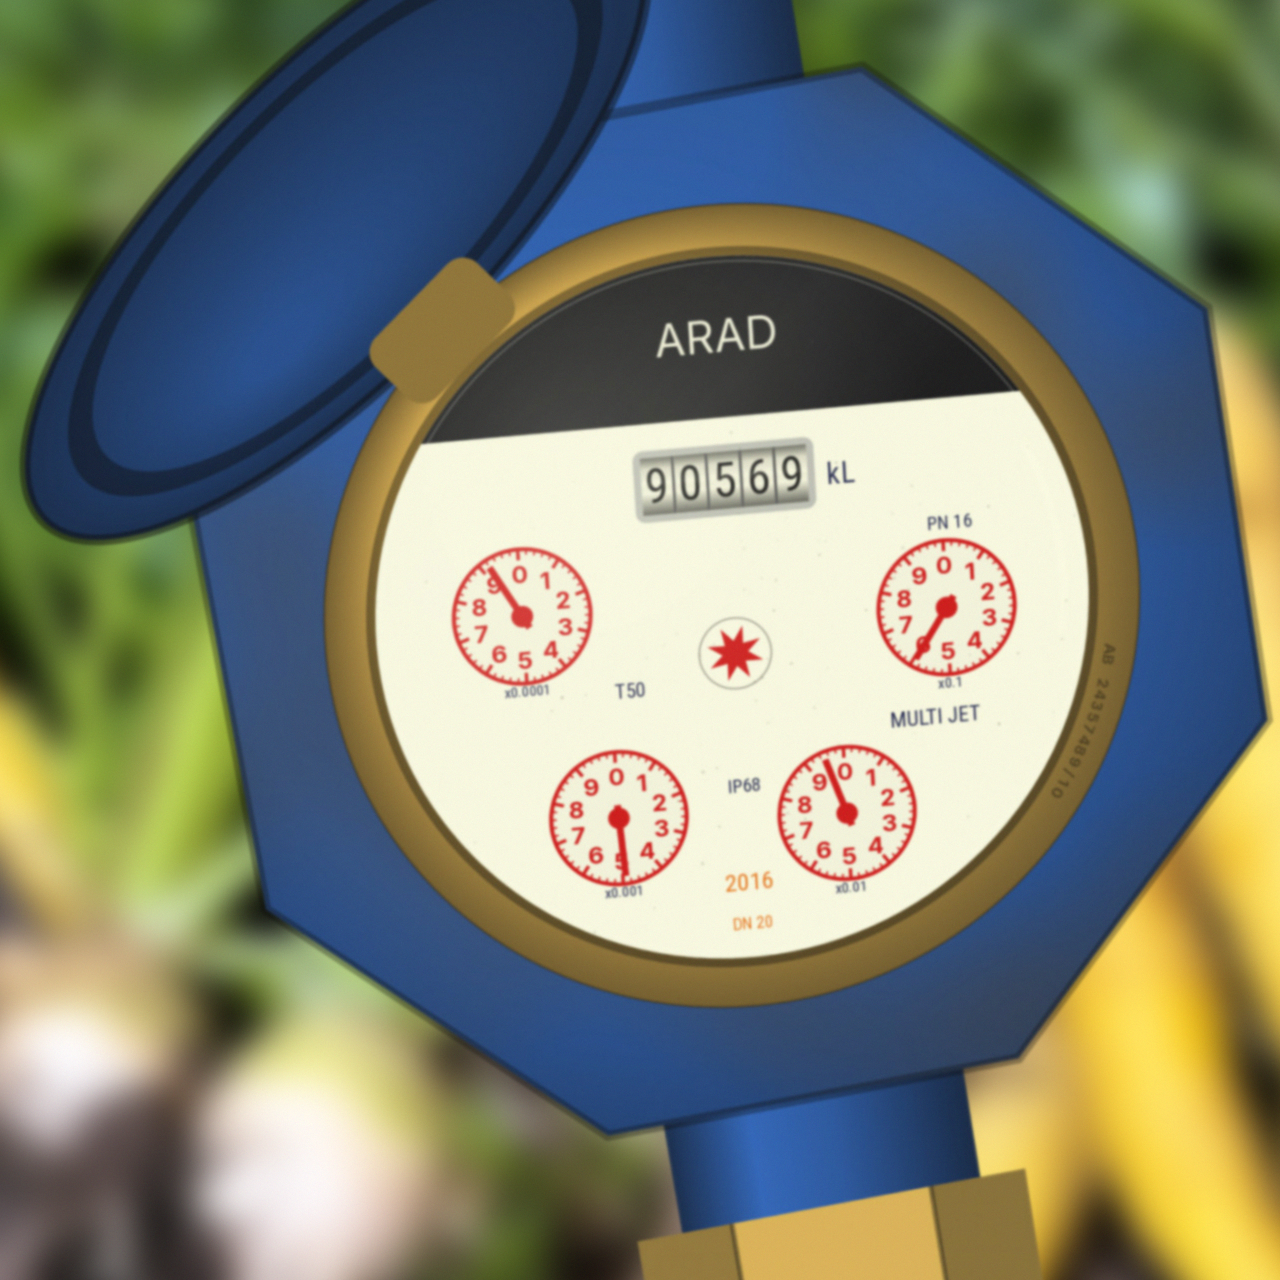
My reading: 90569.5949 kL
